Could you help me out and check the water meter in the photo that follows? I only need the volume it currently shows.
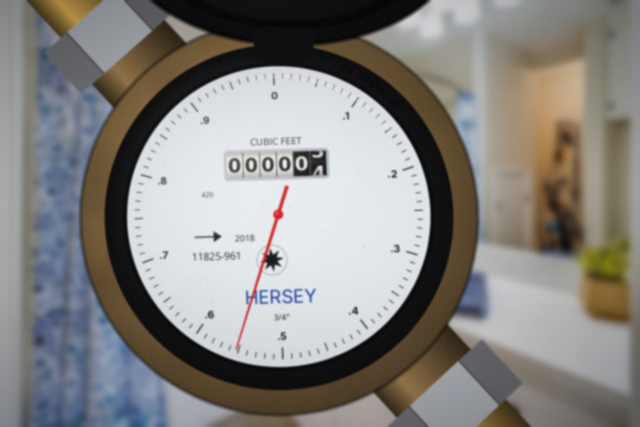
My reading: 3.55 ft³
